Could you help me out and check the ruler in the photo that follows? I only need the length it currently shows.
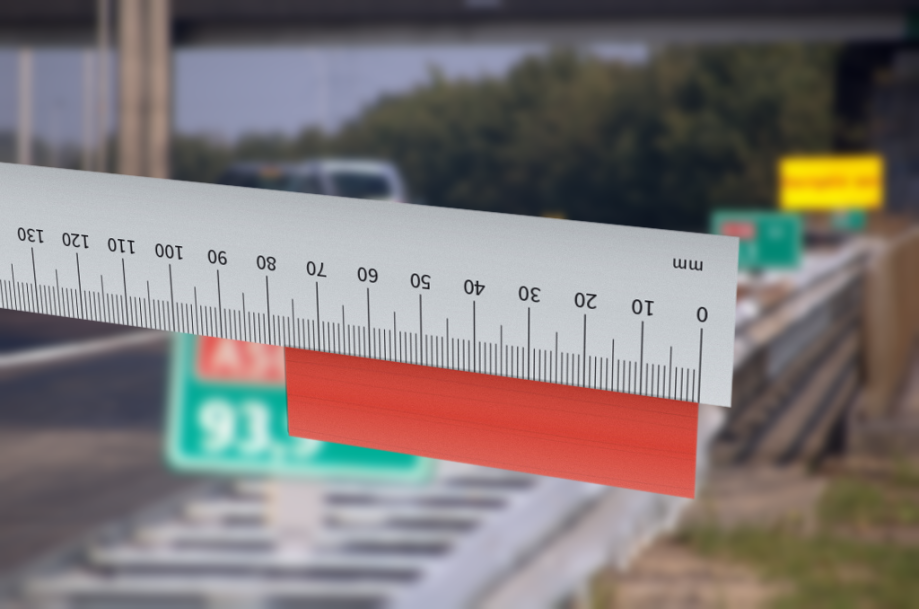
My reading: 77 mm
